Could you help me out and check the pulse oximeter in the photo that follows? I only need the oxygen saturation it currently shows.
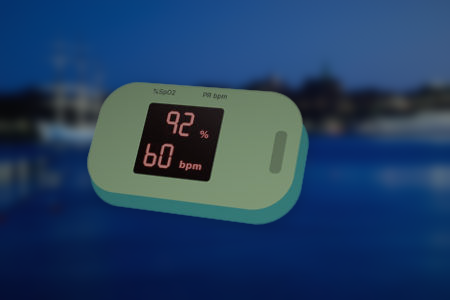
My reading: 92 %
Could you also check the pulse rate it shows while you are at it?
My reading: 60 bpm
